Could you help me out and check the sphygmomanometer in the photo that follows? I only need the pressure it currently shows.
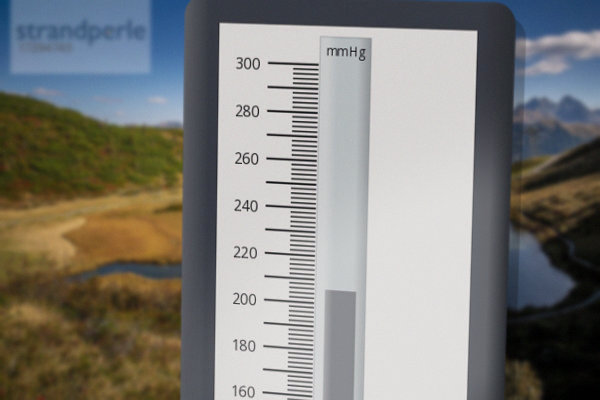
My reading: 206 mmHg
